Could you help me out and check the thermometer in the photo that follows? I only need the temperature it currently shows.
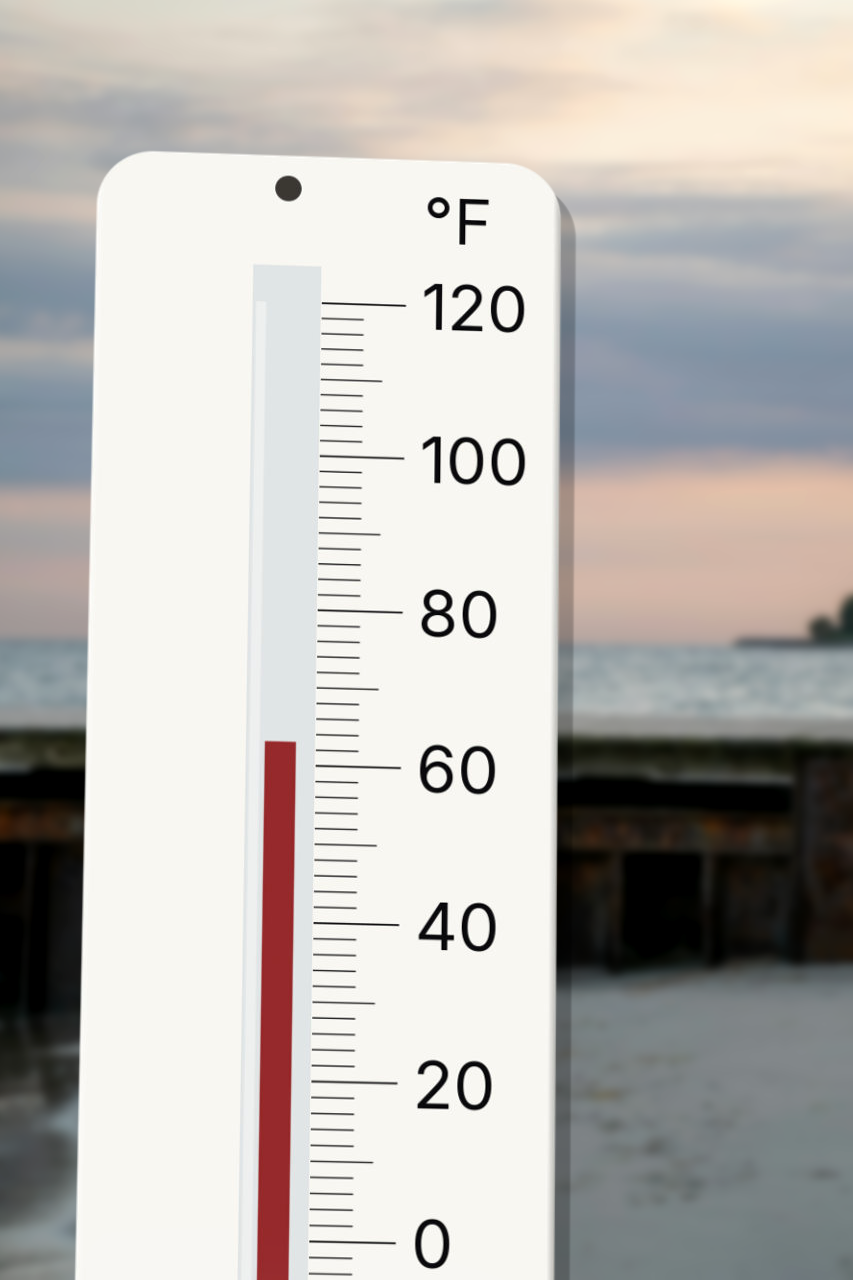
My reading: 63 °F
